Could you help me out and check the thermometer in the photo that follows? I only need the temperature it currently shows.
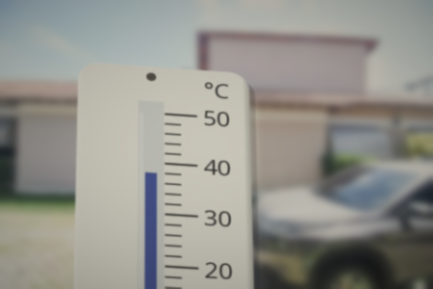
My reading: 38 °C
